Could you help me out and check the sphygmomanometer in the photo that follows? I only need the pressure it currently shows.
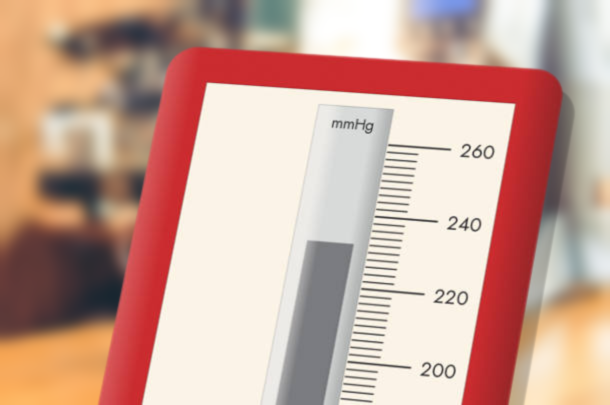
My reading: 232 mmHg
